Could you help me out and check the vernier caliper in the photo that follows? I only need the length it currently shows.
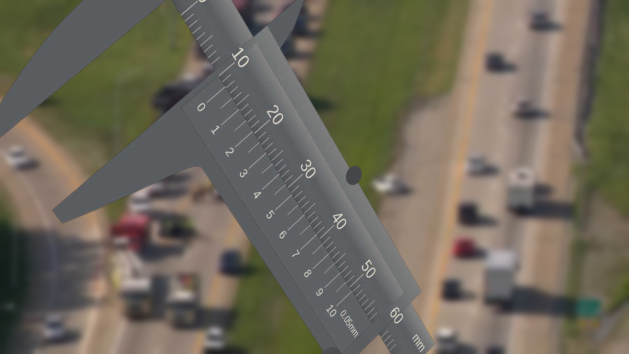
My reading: 11.8 mm
